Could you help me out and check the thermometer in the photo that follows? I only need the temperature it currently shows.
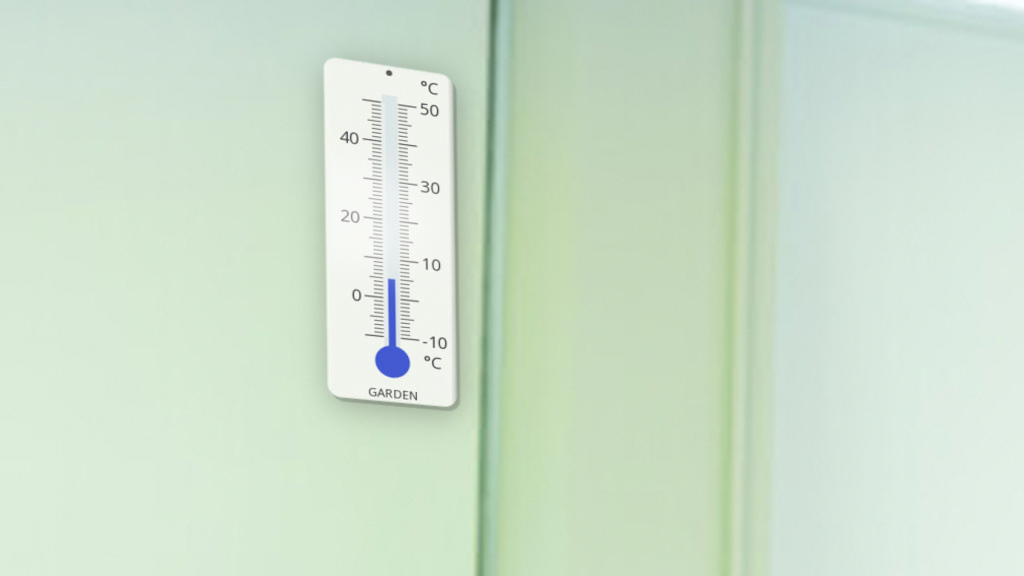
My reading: 5 °C
